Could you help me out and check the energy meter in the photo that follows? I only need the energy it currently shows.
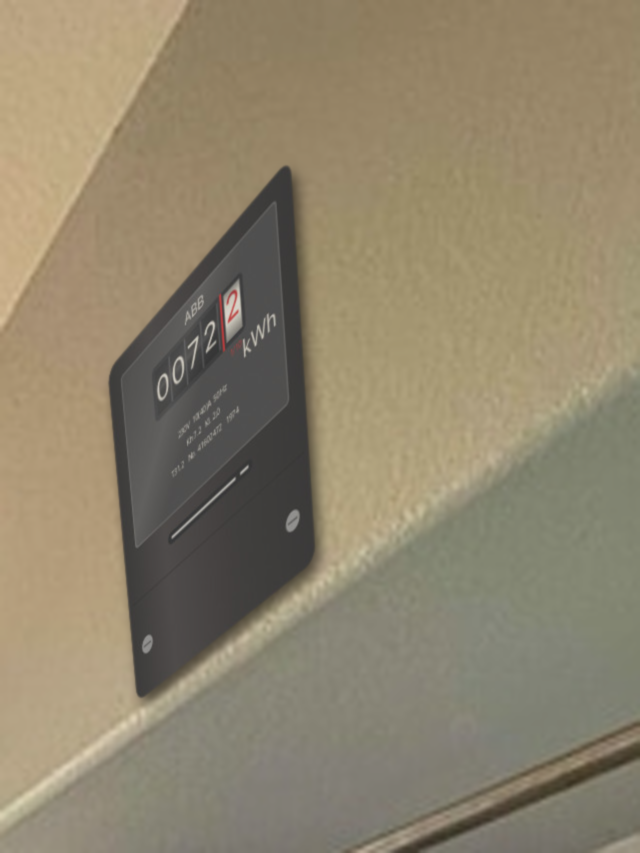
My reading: 72.2 kWh
